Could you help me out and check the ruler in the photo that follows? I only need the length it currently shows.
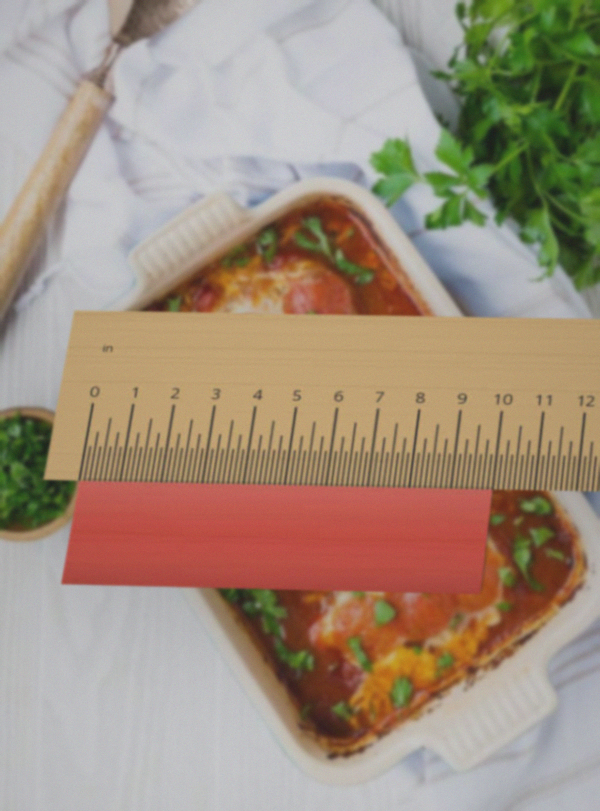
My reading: 10 in
